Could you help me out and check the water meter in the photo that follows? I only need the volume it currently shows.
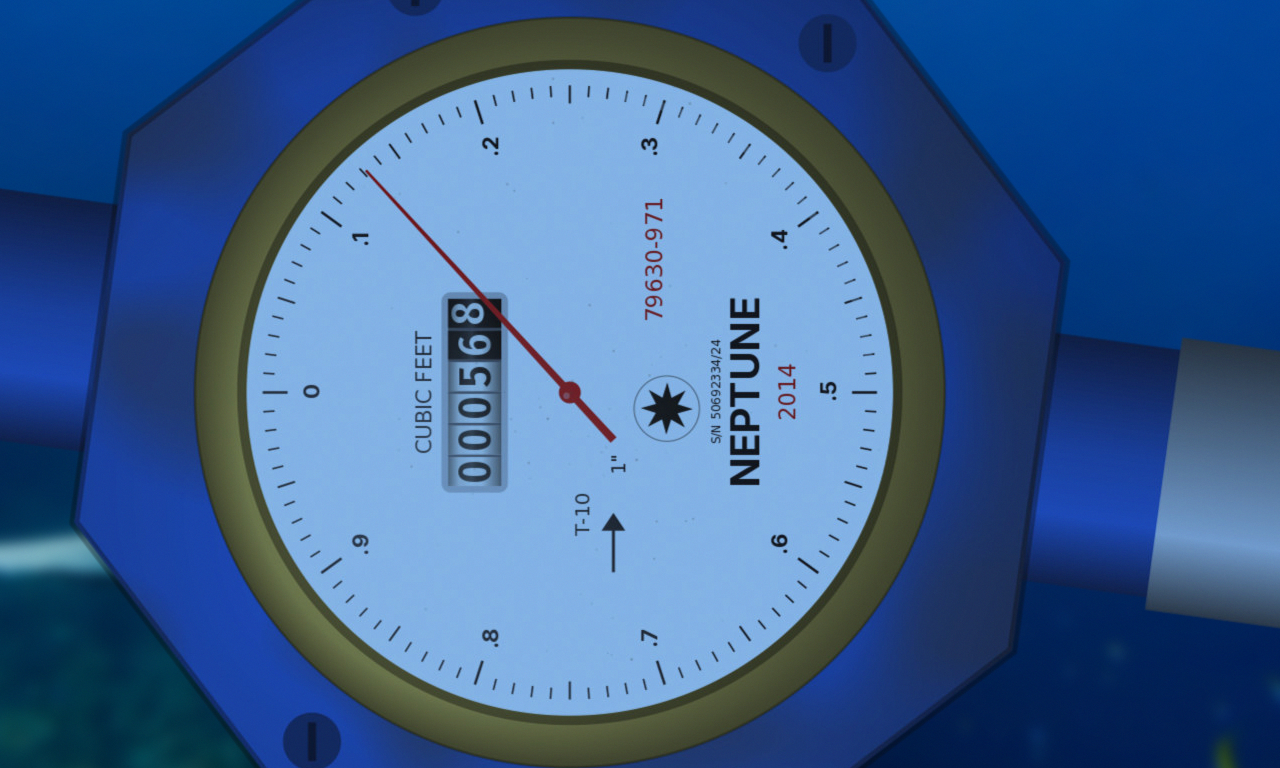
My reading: 568.13 ft³
